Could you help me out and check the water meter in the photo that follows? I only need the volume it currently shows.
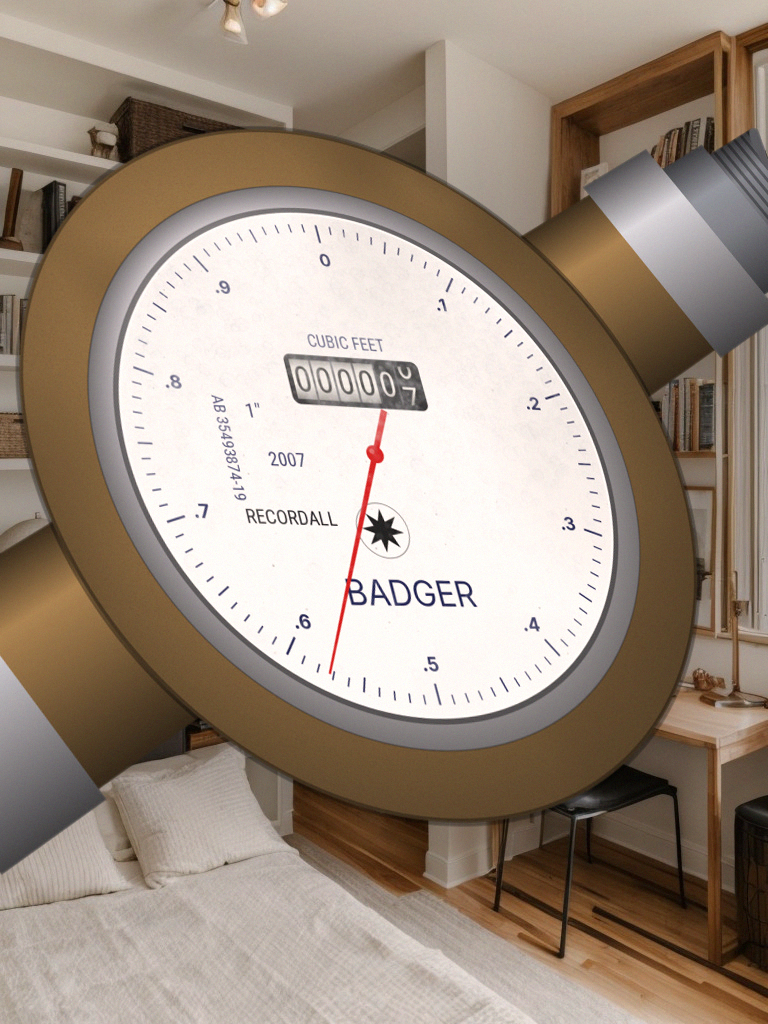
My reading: 6.57 ft³
